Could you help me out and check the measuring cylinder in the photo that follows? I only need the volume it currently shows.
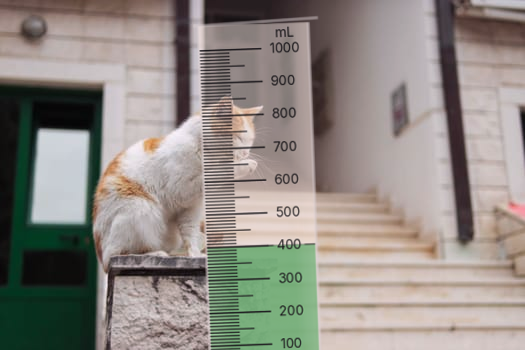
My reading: 400 mL
